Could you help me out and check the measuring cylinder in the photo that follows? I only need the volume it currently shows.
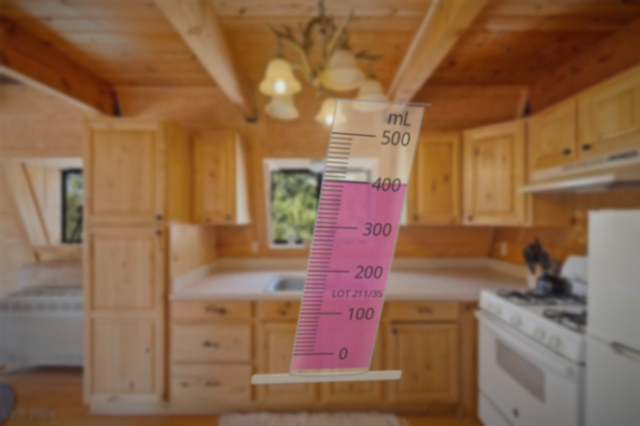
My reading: 400 mL
